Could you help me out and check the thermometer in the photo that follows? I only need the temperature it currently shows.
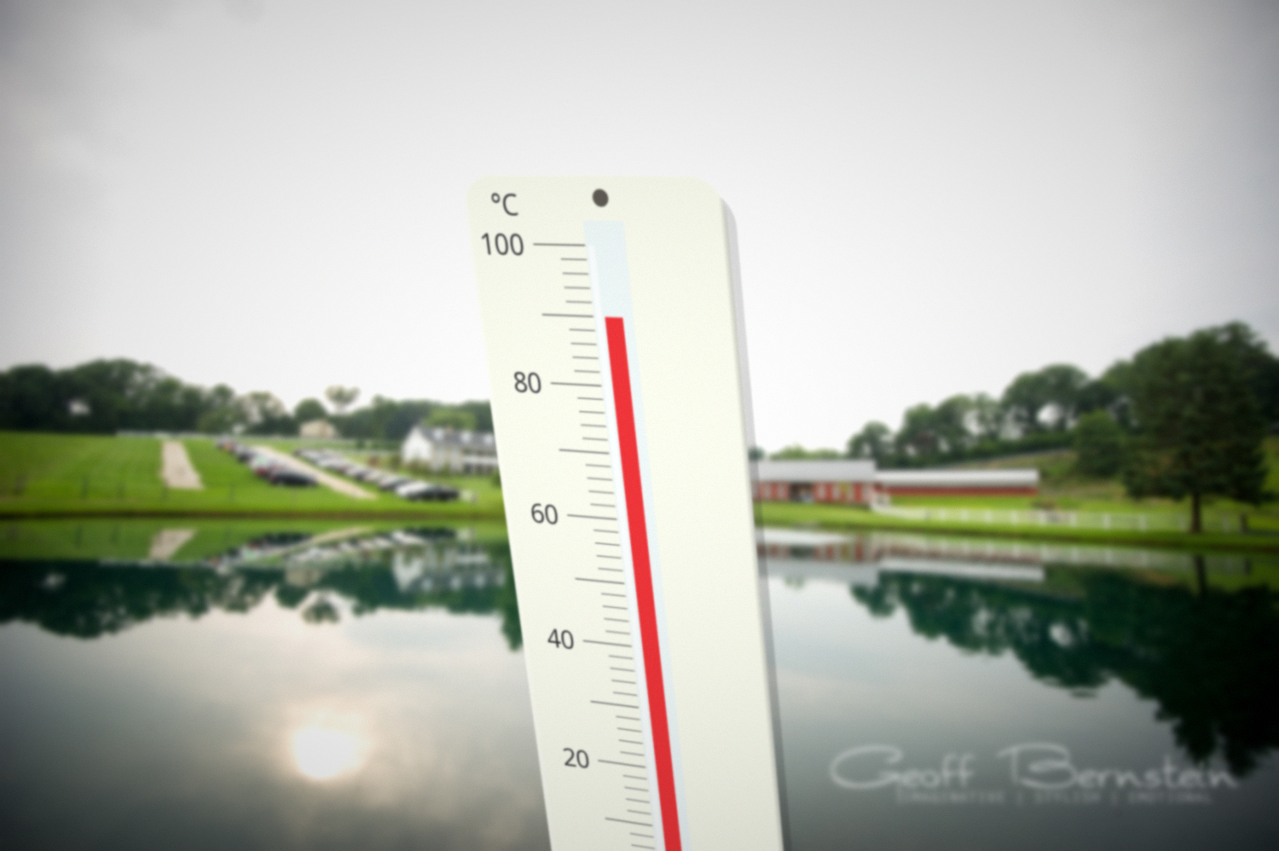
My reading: 90 °C
